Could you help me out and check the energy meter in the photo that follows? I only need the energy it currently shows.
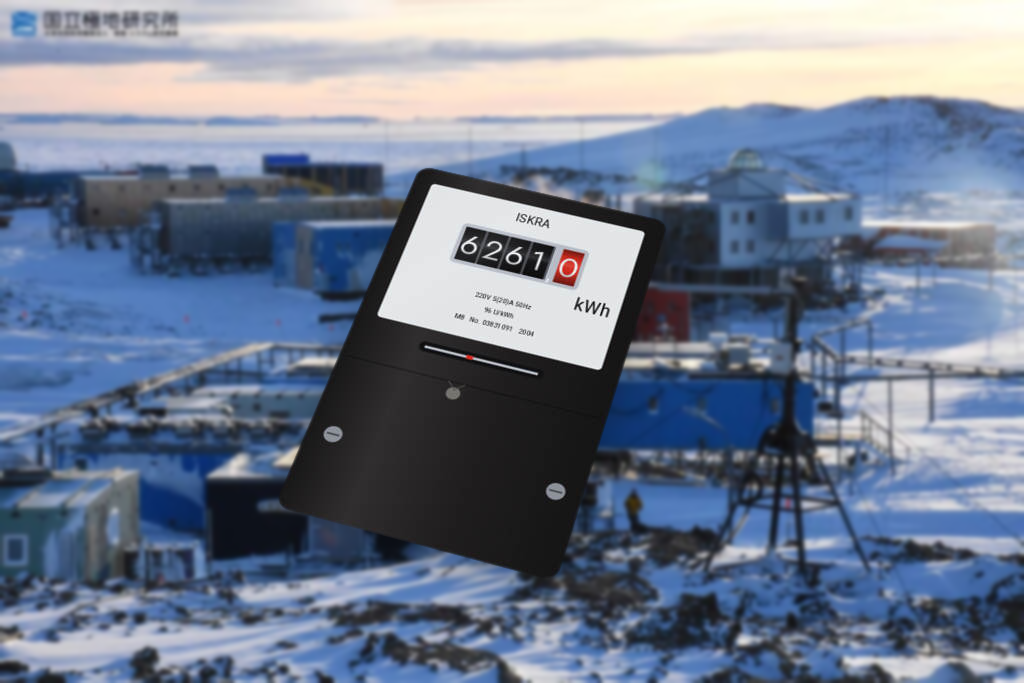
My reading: 6261.0 kWh
